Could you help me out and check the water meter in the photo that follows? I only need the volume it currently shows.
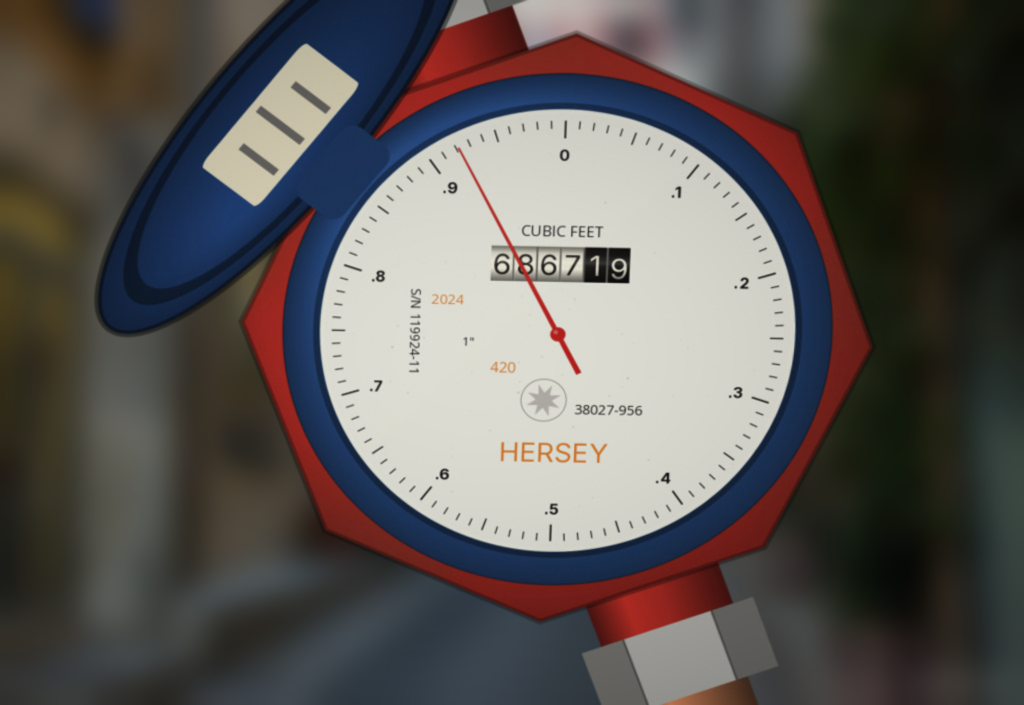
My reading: 686718.92 ft³
